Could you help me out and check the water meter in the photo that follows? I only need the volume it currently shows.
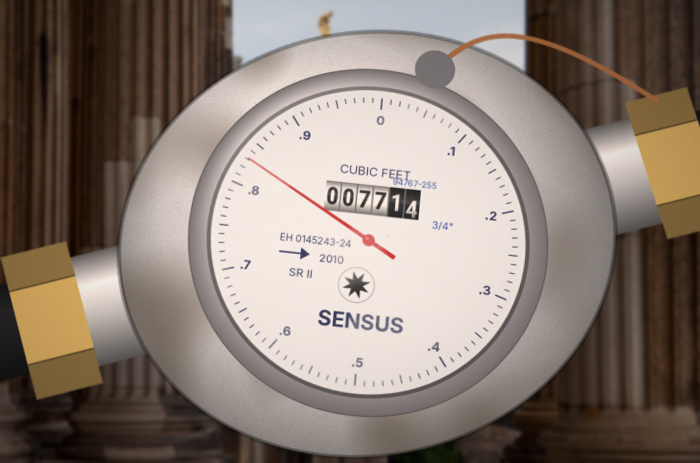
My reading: 7713.83 ft³
